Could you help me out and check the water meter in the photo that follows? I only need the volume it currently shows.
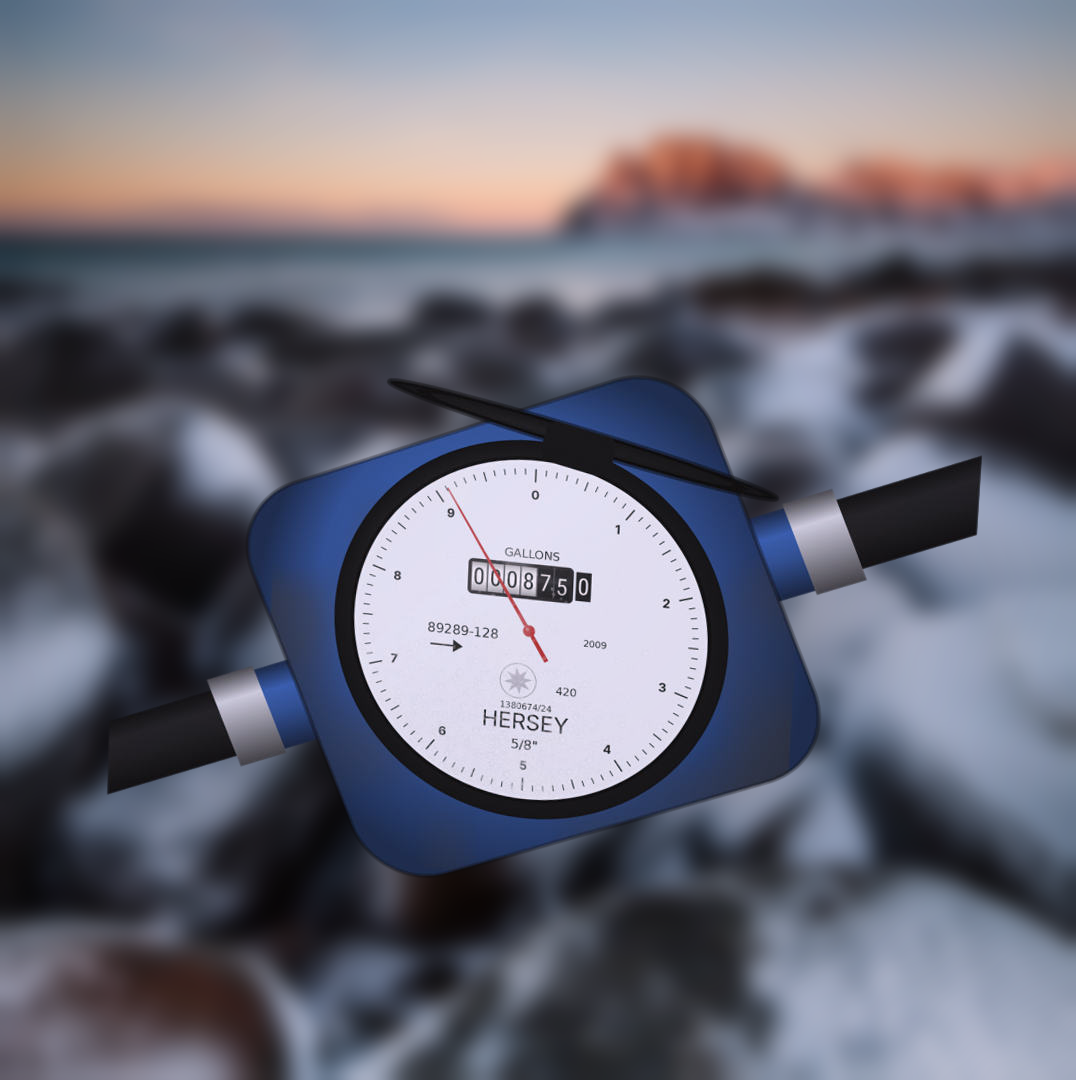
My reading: 8749.1 gal
